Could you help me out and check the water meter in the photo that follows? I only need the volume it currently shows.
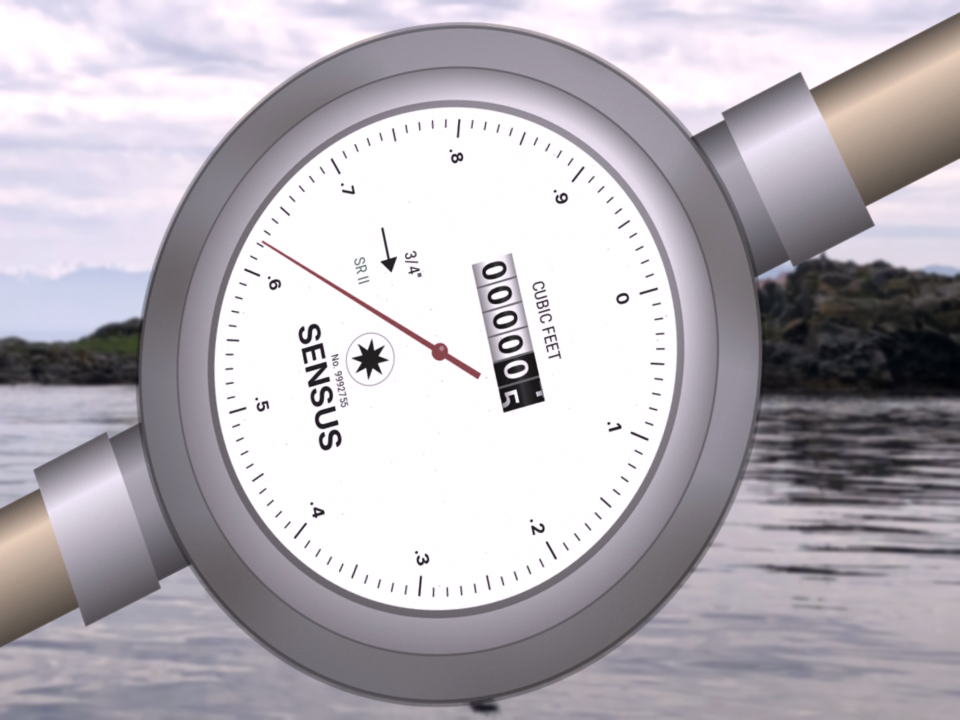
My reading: 4.62 ft³
